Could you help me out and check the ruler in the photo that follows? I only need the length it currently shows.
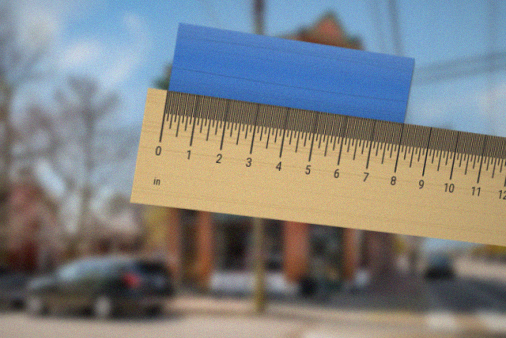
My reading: 8 in
